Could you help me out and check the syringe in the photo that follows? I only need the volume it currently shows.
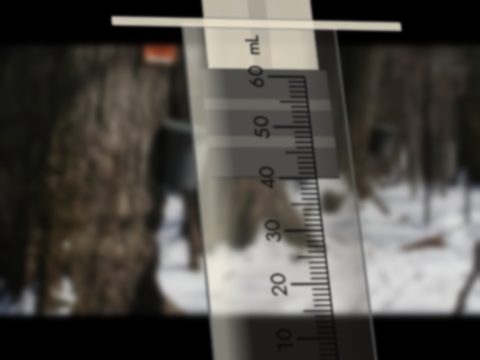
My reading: 40 mL
